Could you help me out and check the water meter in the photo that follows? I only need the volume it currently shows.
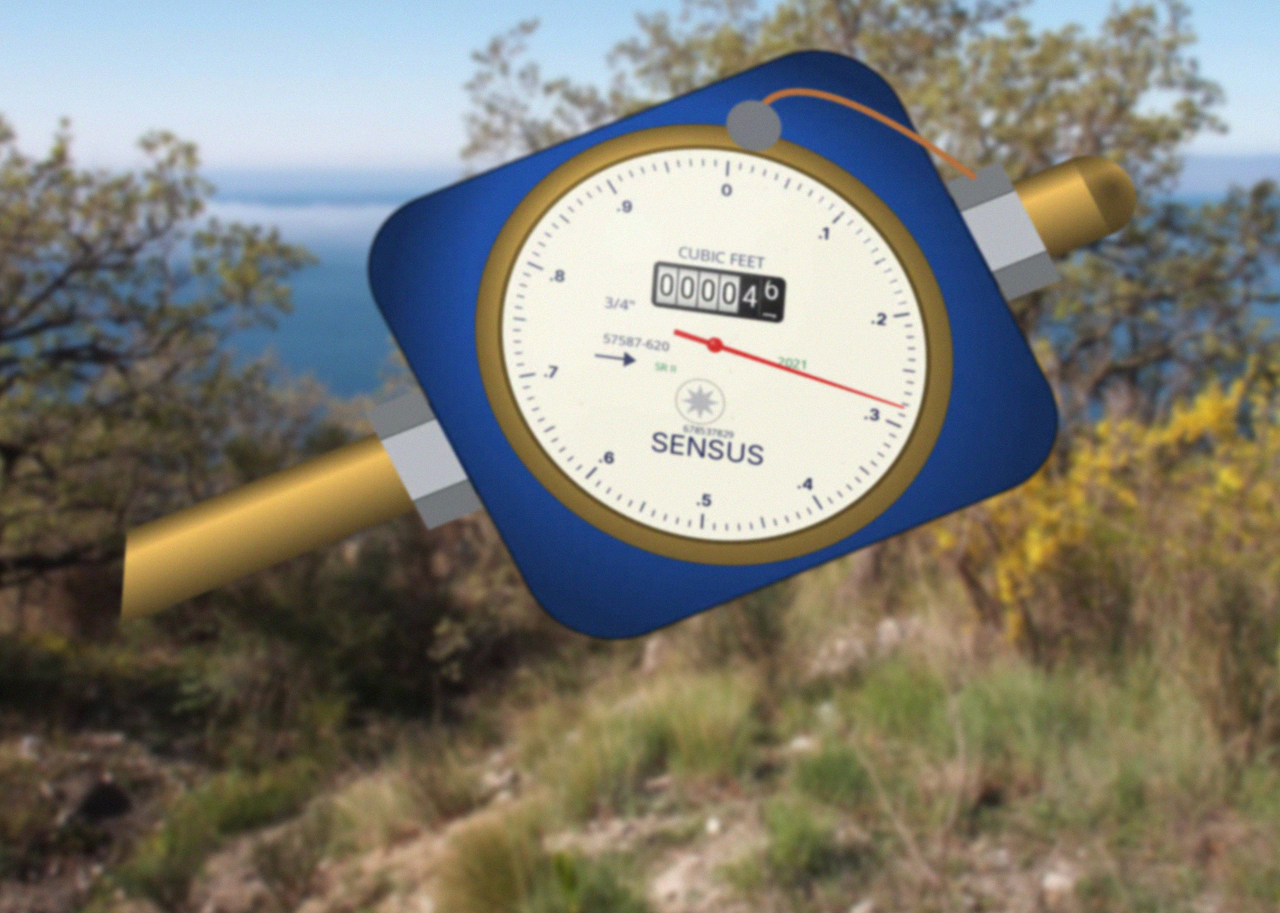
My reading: 46.28 ft³
